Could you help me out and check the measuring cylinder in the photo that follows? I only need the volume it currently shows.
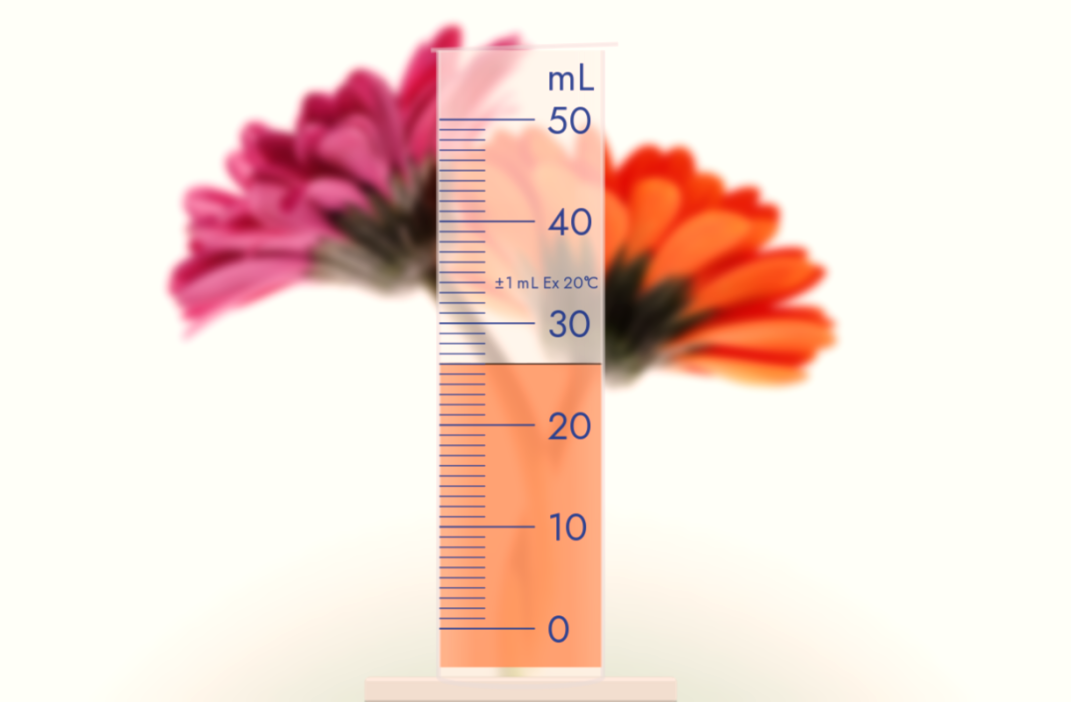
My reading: 26 mL
